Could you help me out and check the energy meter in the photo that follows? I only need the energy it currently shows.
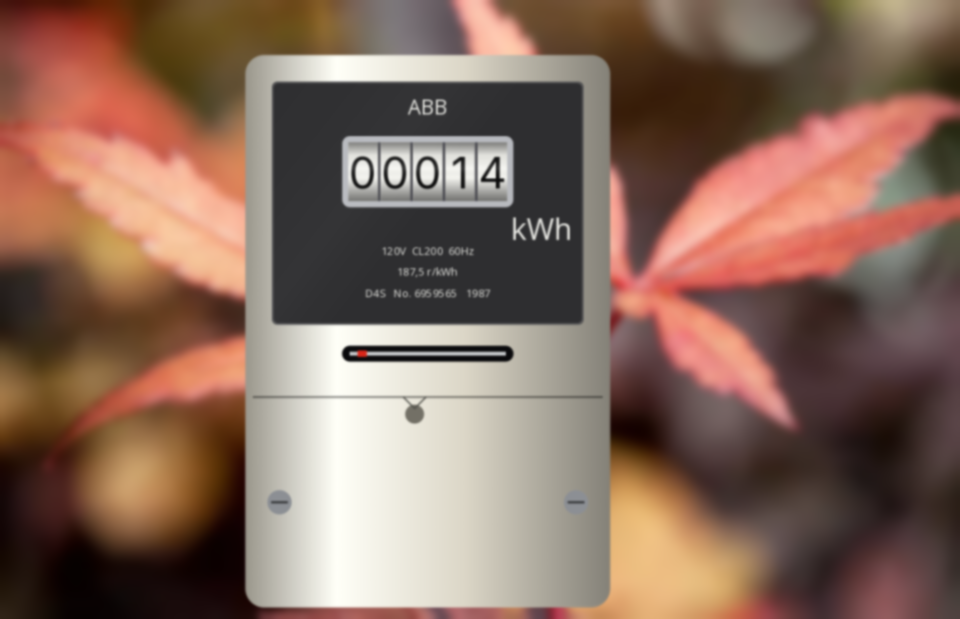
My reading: 14 kWh
